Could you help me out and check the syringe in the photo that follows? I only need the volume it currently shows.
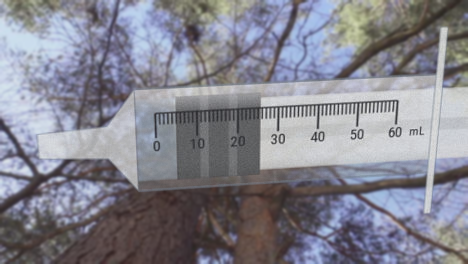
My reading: 5 mL
